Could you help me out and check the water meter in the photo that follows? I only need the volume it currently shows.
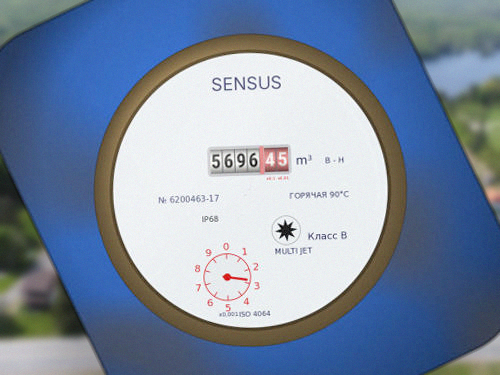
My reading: 5696.452 m³
